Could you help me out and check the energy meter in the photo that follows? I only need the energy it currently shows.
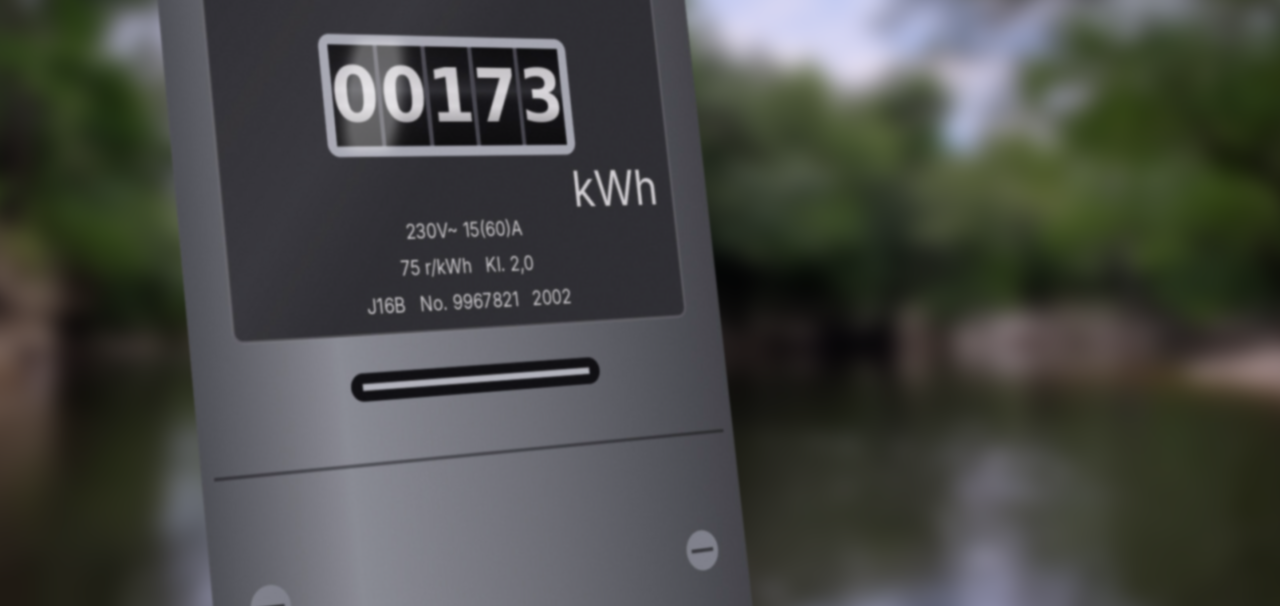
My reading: 173 kWh
